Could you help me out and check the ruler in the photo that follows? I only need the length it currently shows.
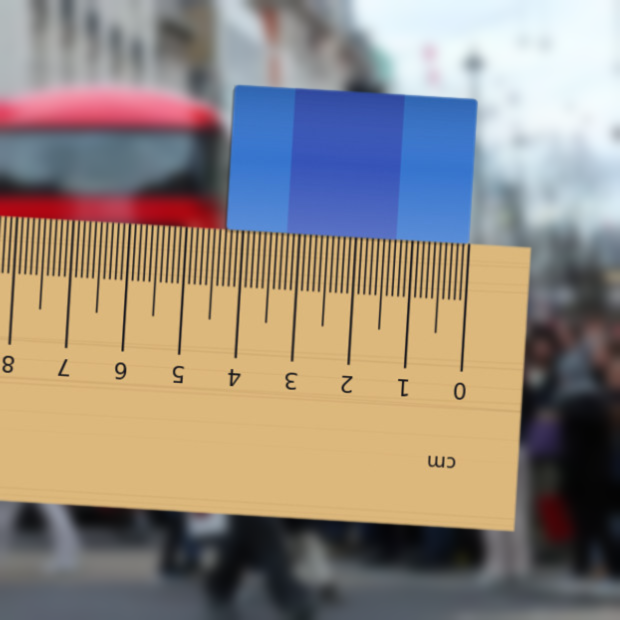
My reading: 4.3 cm
